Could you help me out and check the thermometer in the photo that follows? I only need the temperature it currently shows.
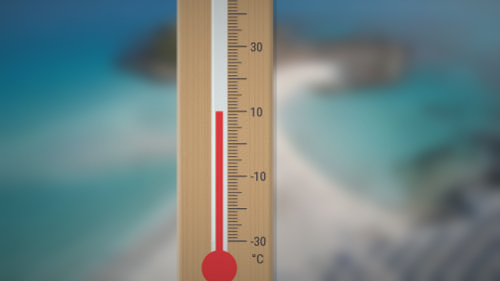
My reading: 10 °C
